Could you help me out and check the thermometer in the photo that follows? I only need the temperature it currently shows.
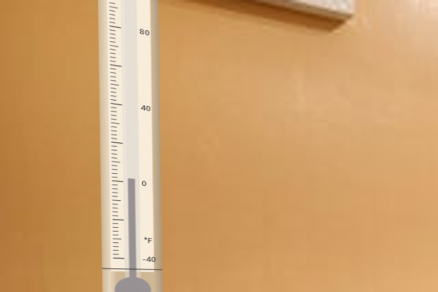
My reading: 2 °F
